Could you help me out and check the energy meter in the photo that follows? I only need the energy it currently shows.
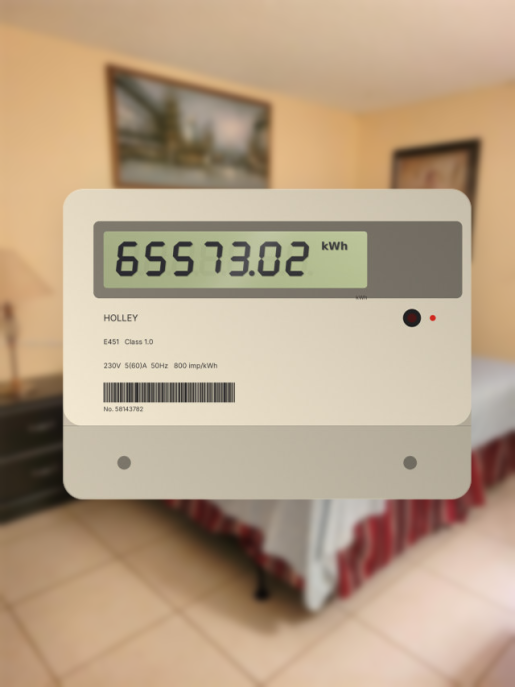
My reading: 65573.02 kWh
